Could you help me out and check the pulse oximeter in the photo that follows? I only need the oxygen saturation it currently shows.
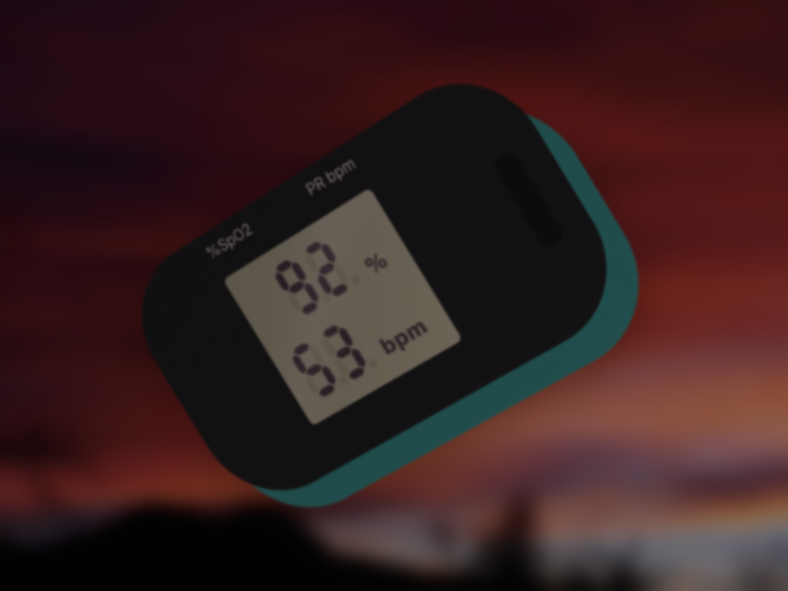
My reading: 92 %
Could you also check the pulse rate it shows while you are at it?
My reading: 53 bpm
